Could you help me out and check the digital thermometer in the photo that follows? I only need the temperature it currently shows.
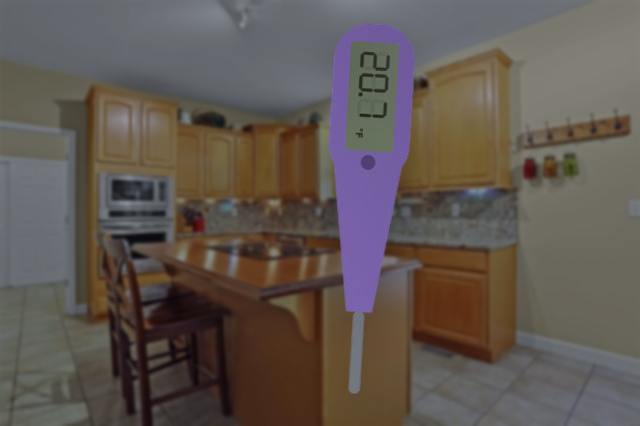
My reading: 20.7 °F
